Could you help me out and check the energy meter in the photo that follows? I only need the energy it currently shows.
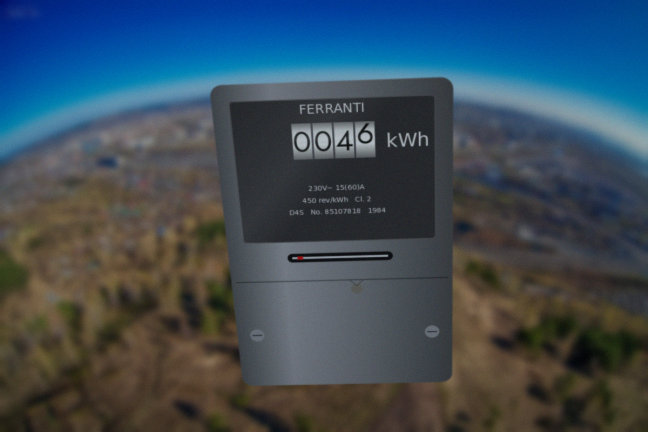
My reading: 46 kWh
